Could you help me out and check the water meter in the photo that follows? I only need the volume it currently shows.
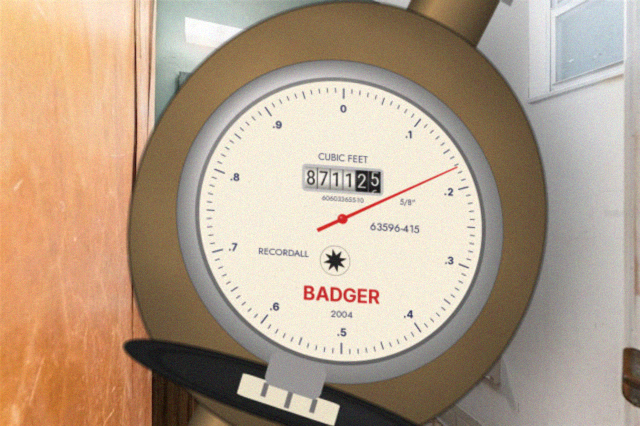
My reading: 871125.17 ft³
